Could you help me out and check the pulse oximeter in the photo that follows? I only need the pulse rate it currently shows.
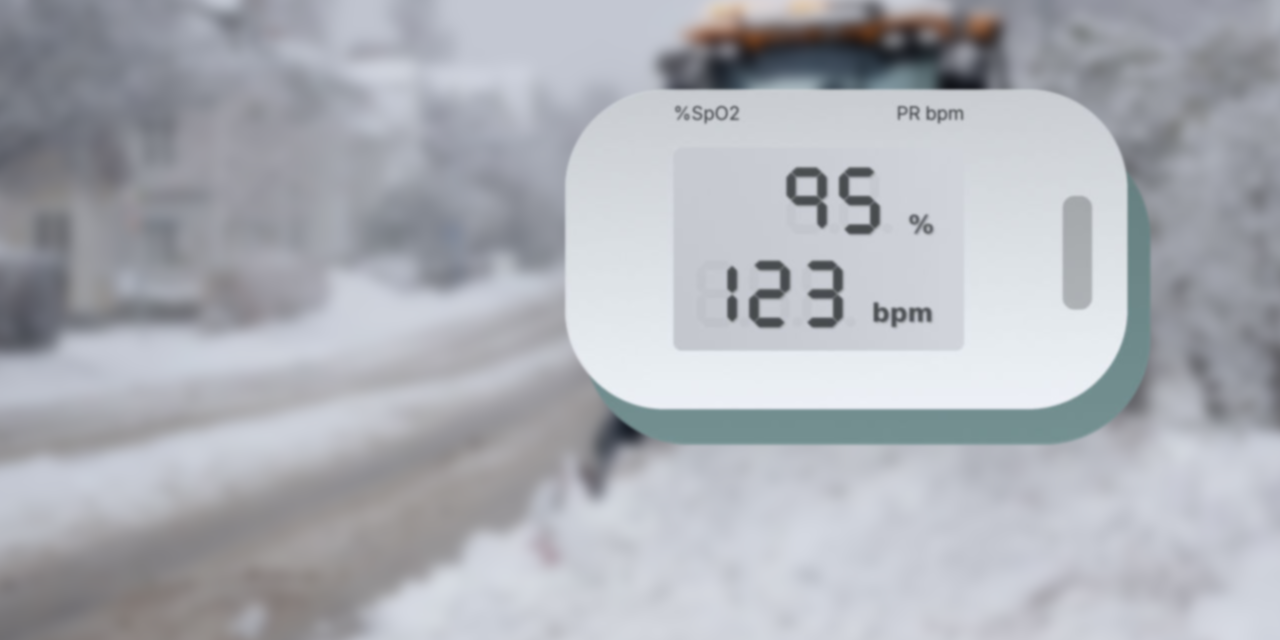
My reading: 123 bpm
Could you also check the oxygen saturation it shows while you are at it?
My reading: 95 %
